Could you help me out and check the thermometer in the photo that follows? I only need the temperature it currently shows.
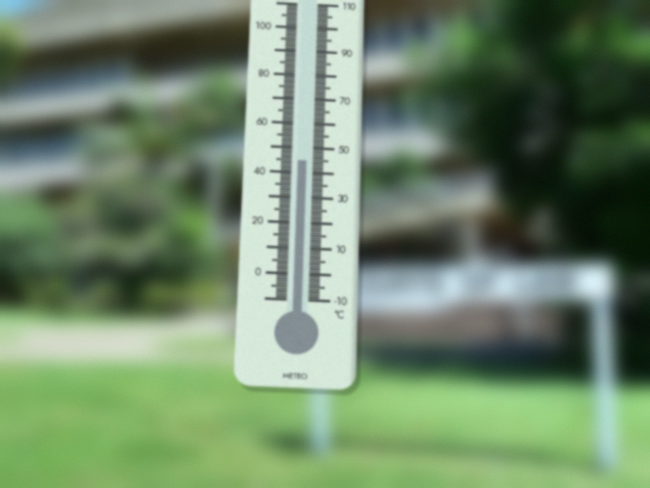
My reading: 45 °C
